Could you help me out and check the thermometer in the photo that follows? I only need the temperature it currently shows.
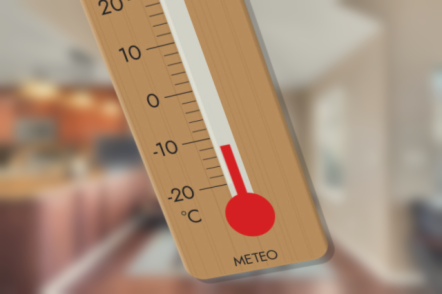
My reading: -12 °C
